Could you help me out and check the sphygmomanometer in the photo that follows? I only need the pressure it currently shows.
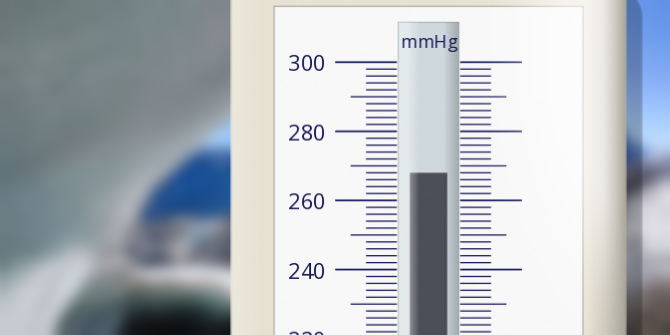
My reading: 268 mmHg
